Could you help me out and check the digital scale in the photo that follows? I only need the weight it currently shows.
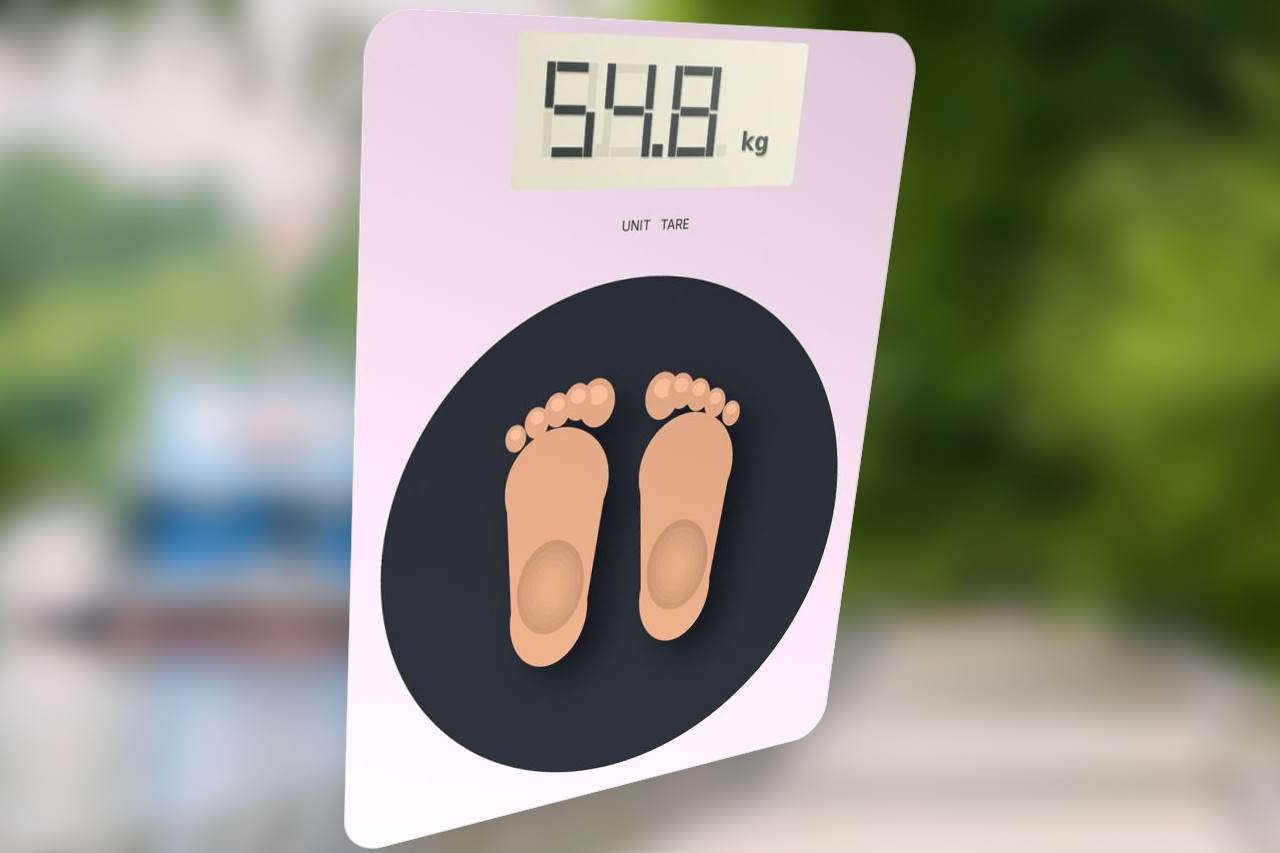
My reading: 54.8 kg
